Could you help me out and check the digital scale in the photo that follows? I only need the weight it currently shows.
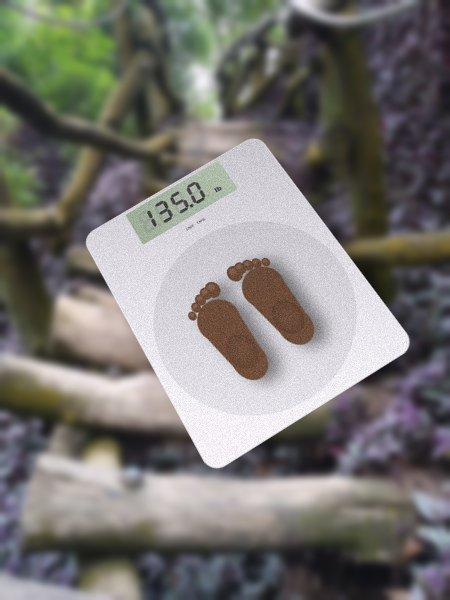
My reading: 135.0 lb
